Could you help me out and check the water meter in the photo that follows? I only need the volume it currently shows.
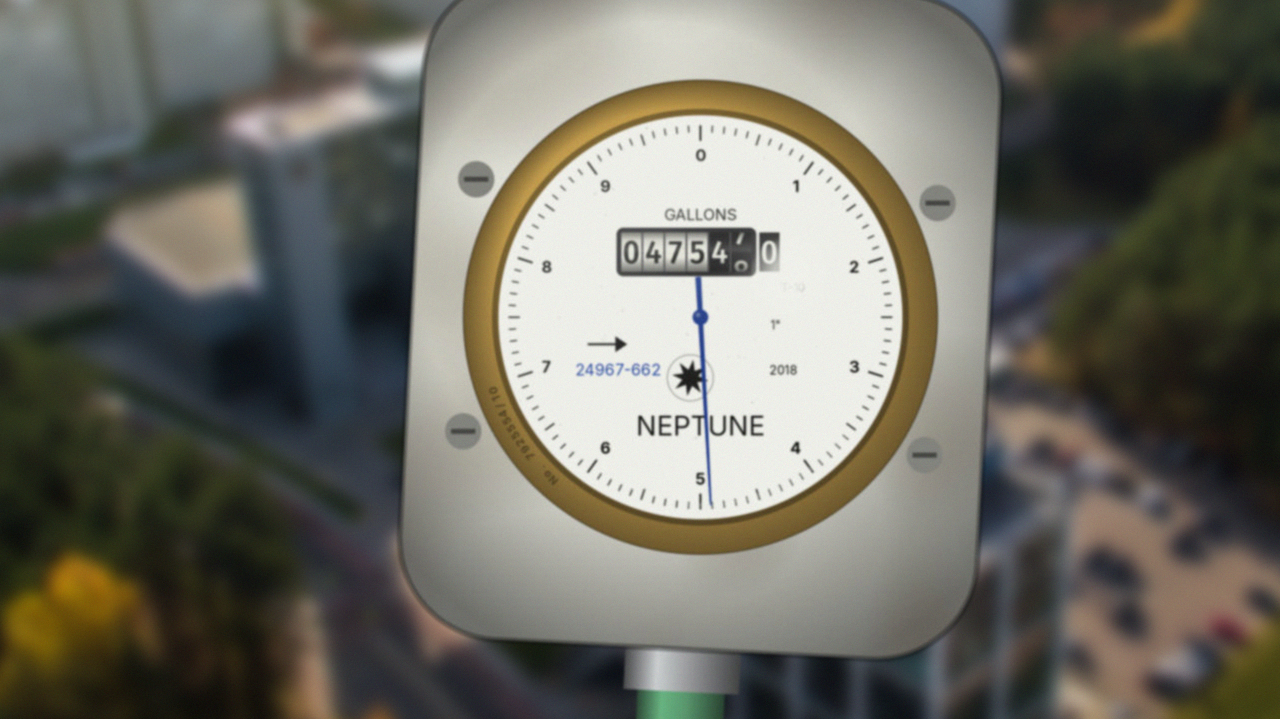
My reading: 475474.9 gal
